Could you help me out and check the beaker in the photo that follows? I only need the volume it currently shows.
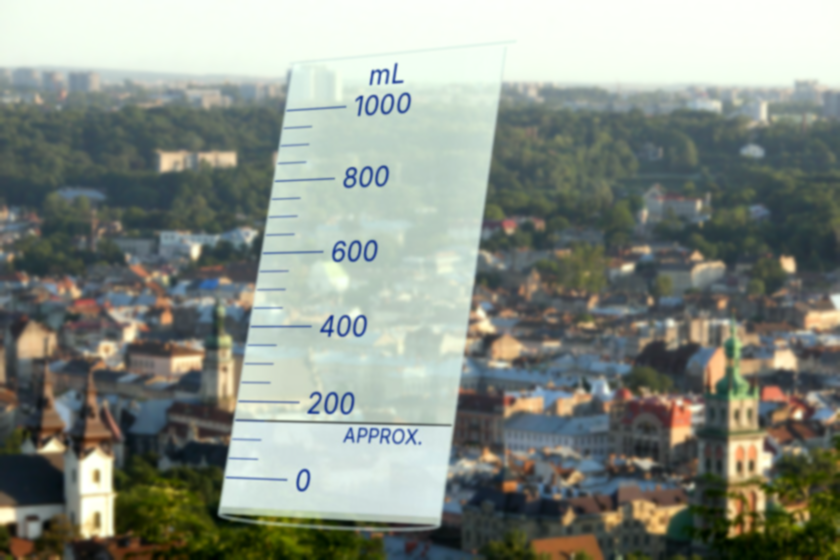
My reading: 150 mL
